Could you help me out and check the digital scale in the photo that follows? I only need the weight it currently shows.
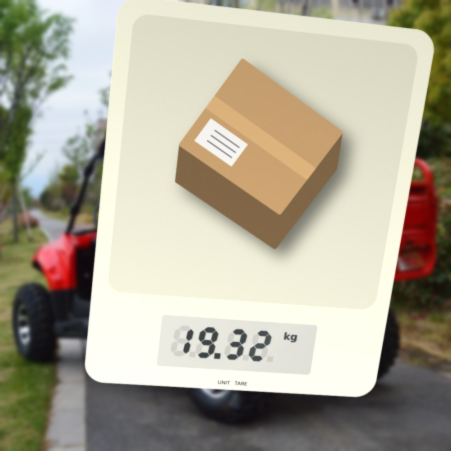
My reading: 19.32 kg
